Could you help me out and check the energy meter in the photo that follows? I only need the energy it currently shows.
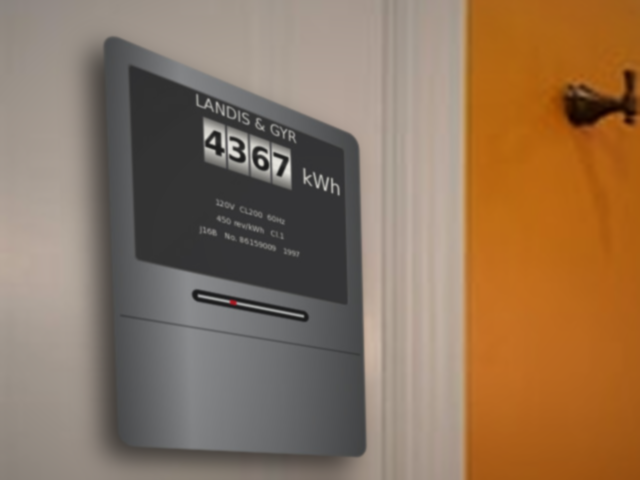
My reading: 4367 kWh
